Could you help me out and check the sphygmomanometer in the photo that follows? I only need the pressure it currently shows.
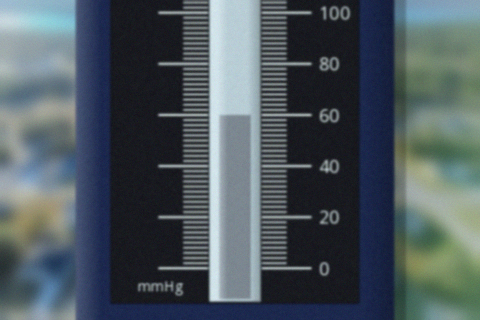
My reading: 60 mmHg
